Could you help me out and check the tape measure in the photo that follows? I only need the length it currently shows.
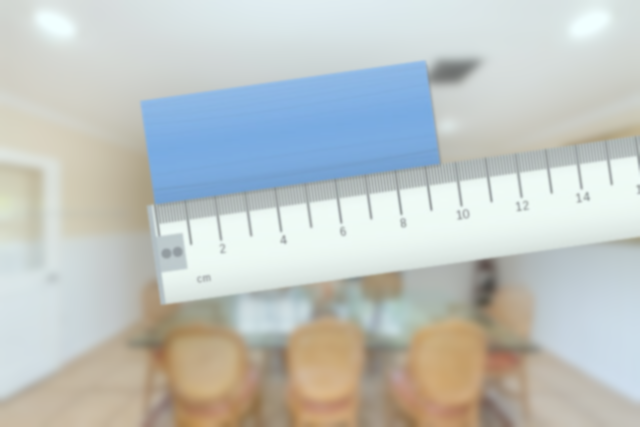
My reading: 9.5 cm
